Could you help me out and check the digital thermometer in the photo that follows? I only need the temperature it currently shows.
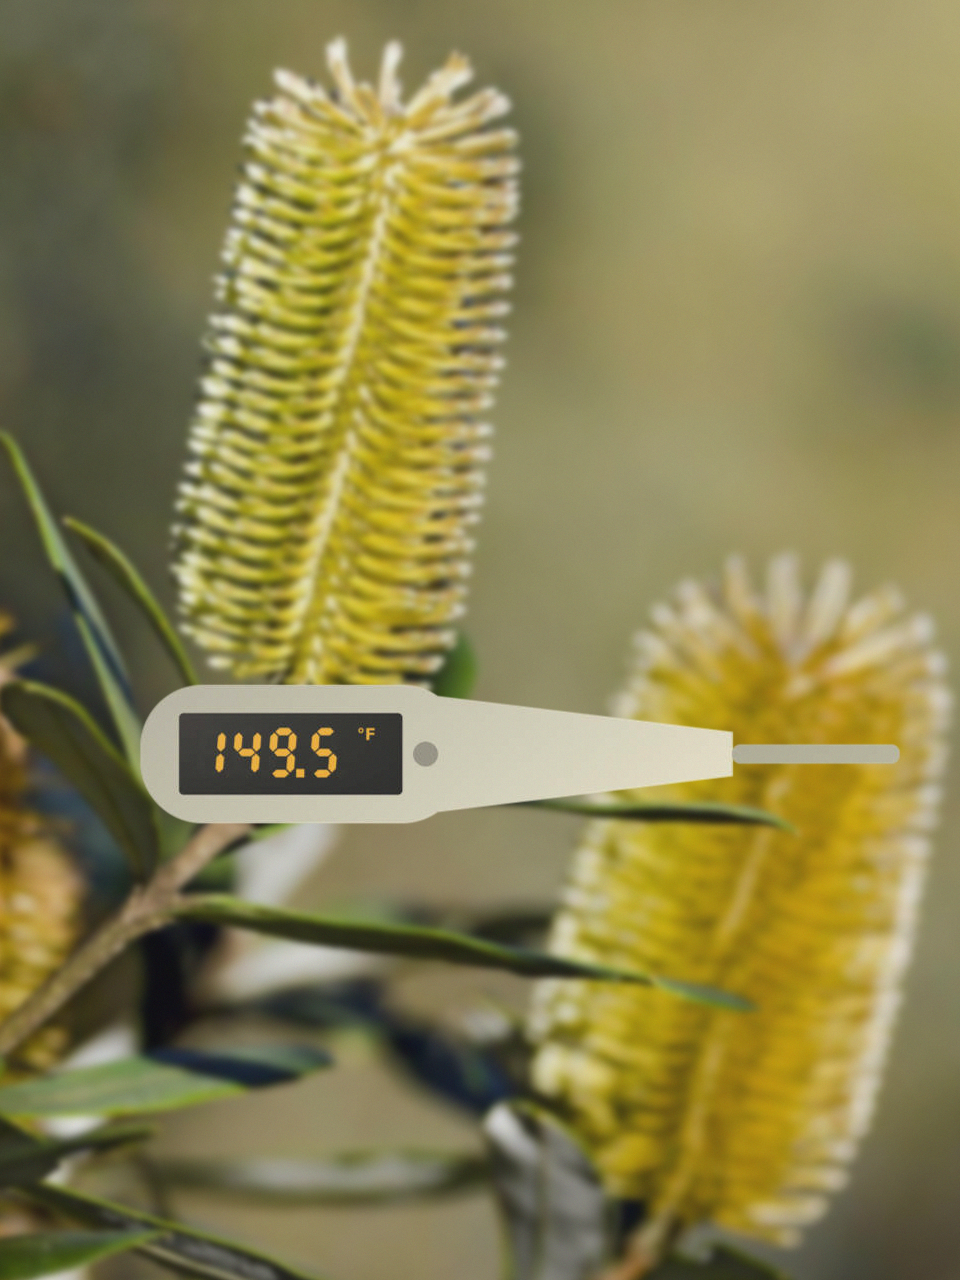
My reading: 149.5 °F
